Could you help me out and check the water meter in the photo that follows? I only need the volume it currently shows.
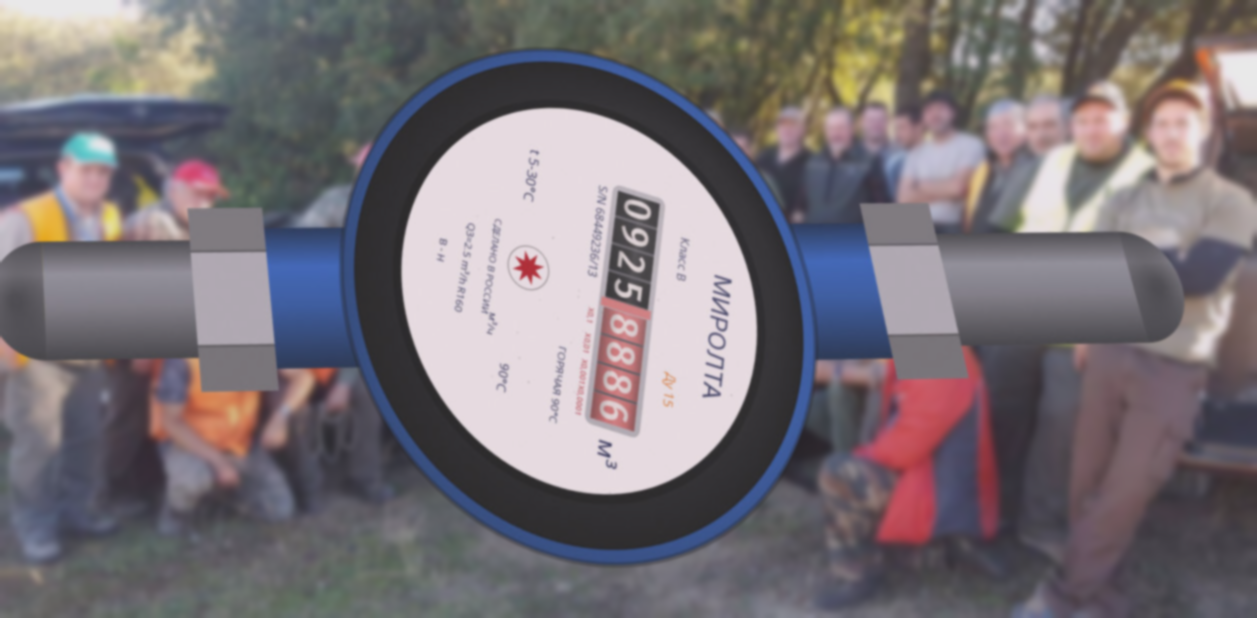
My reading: 925.8886 m³
